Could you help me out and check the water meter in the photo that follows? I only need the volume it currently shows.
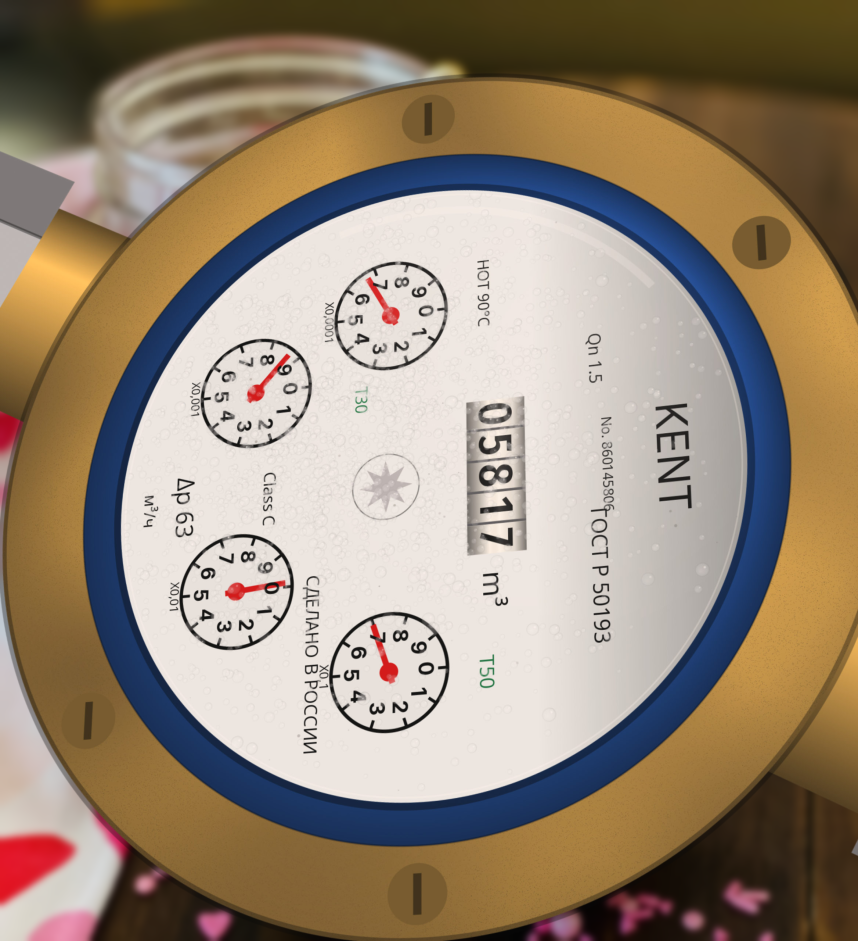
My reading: 5817.6986 m³
